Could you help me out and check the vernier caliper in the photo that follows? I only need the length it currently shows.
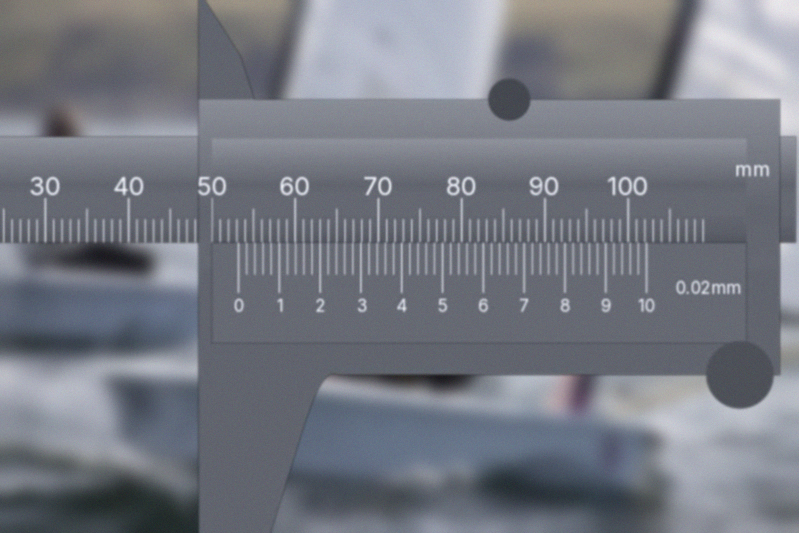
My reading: 53.2 mm
